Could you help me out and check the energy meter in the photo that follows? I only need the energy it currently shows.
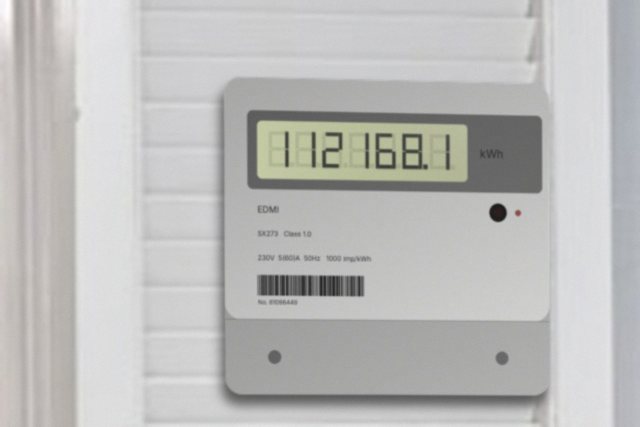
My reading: 112168.1 kWh
